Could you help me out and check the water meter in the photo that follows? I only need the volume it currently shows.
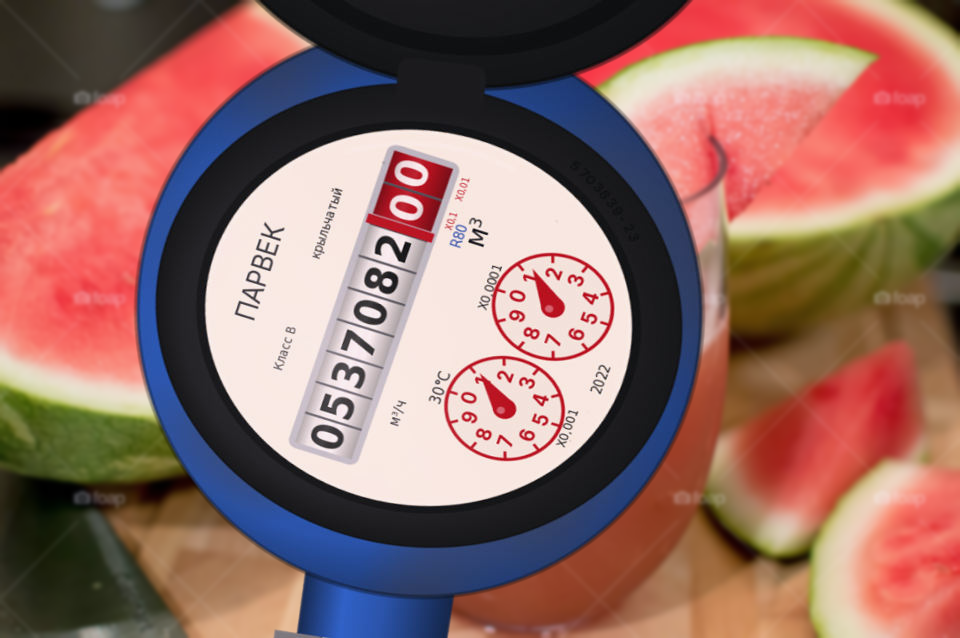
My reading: 537082.0011 m³
